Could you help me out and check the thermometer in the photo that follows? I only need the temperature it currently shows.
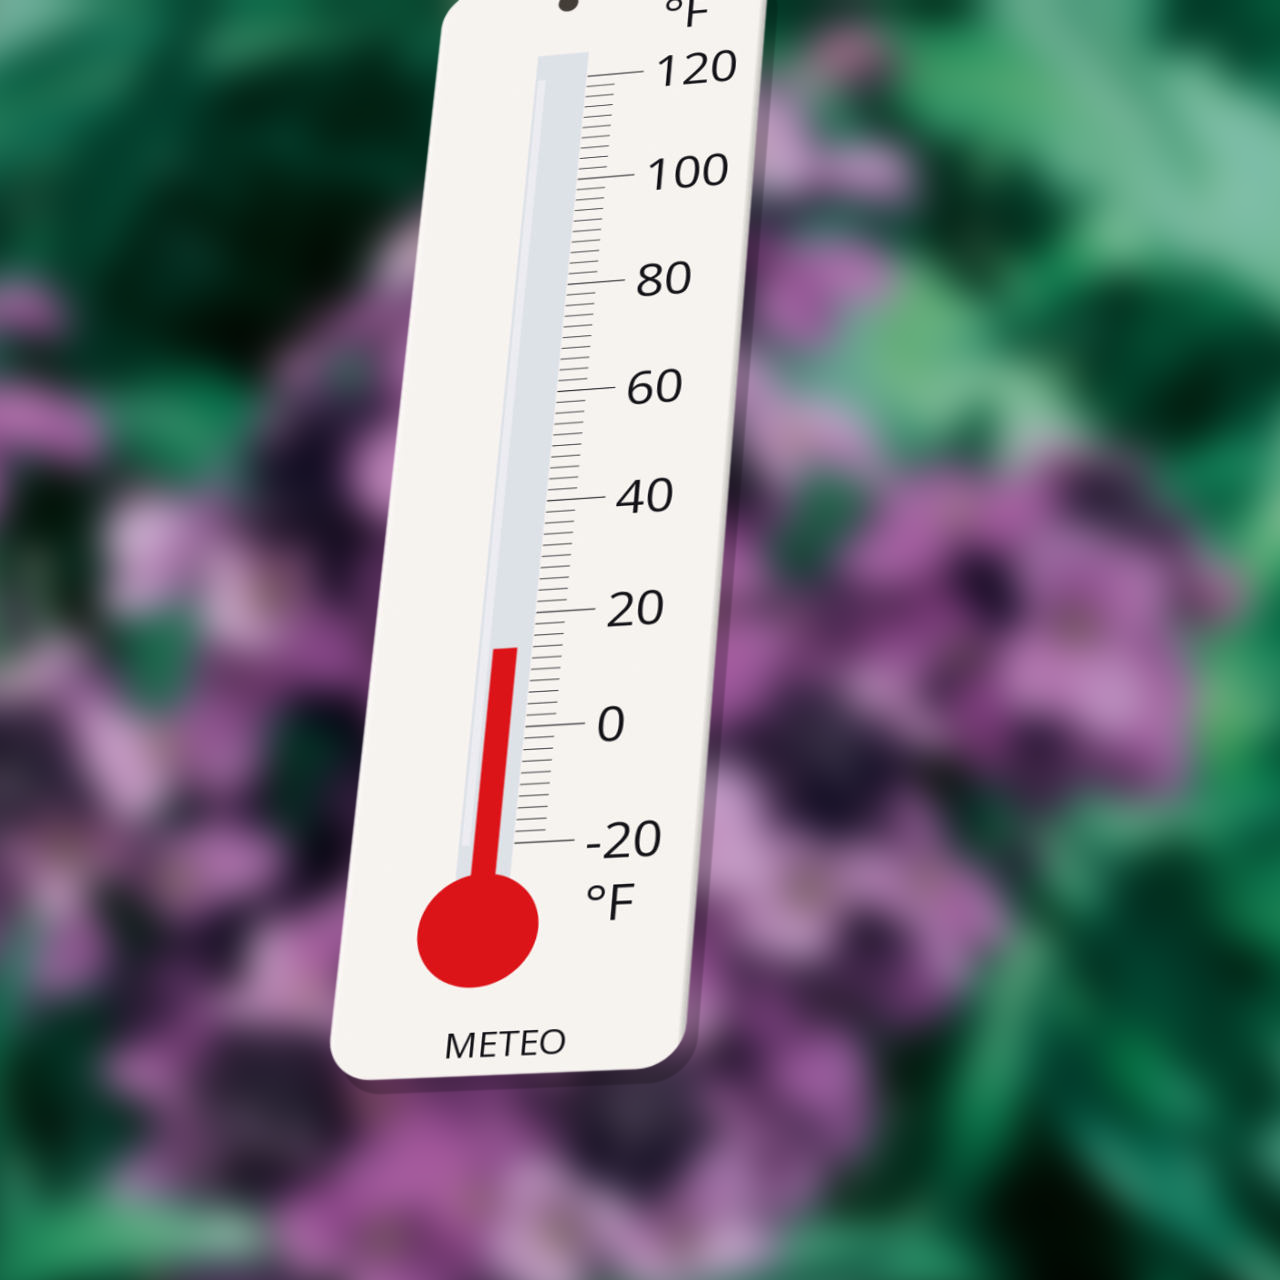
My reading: 14 °F
